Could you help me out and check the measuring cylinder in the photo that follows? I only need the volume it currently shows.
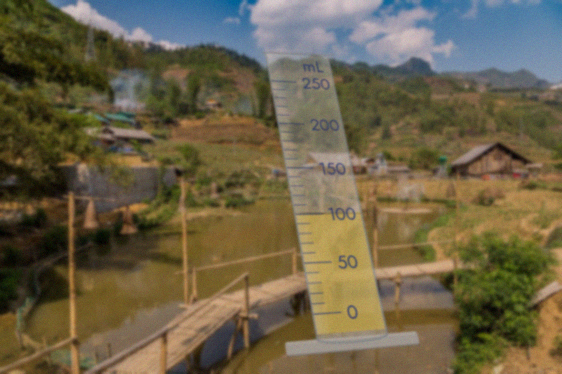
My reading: 100 mL
